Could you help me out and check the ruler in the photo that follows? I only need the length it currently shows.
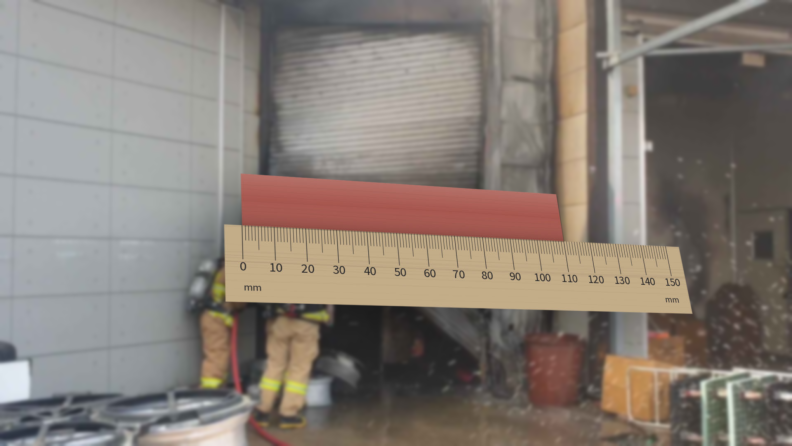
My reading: 110 mm
